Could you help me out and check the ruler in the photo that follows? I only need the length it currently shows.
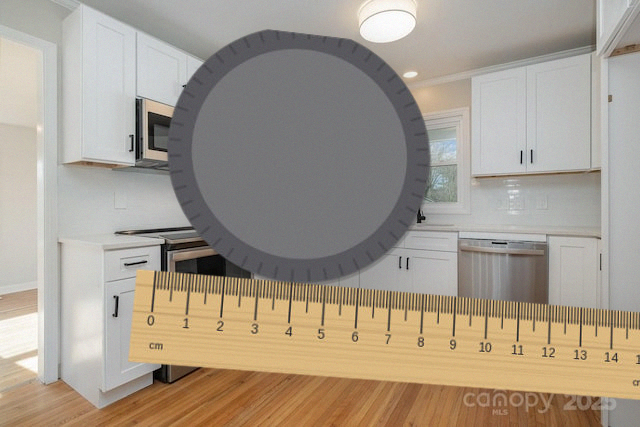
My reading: 8 cm
